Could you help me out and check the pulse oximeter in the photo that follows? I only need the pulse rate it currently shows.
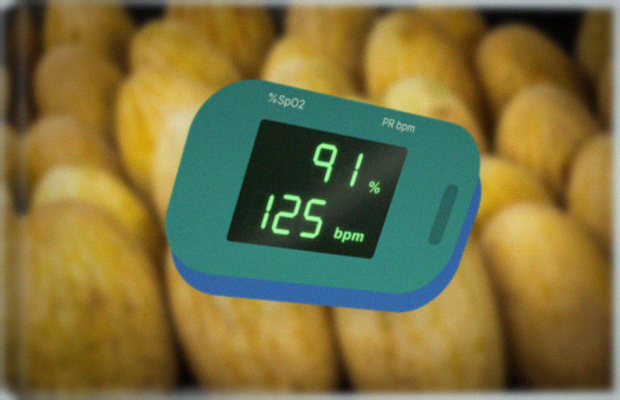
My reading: 125 bpm
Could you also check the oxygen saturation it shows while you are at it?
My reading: 91 %
